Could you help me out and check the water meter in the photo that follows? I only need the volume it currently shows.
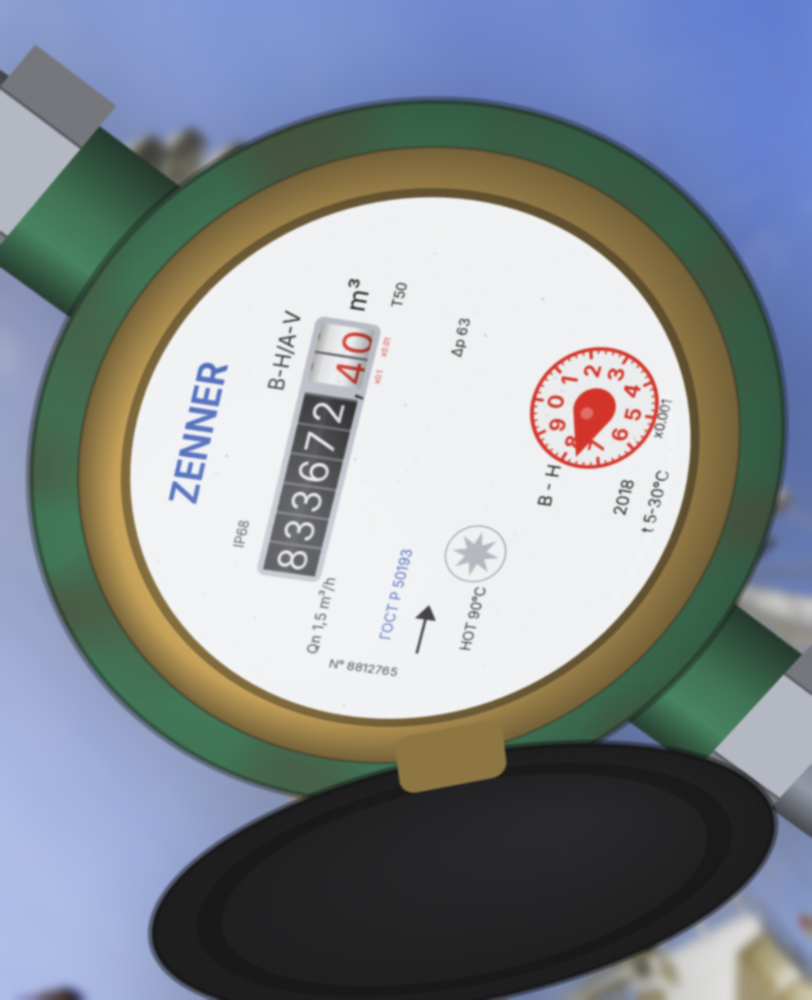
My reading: 833672.397 m³
